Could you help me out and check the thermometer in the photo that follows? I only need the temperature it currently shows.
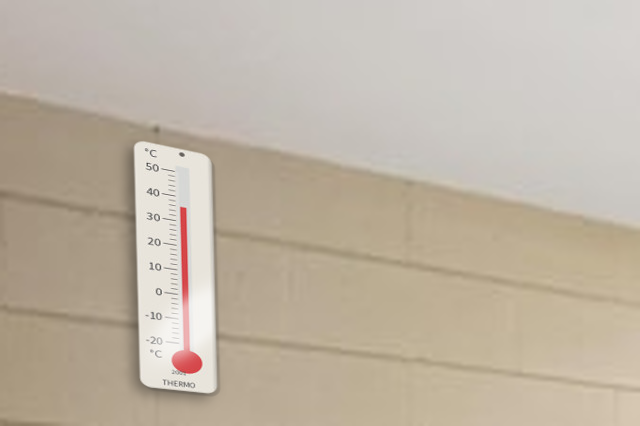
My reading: 36 °C
